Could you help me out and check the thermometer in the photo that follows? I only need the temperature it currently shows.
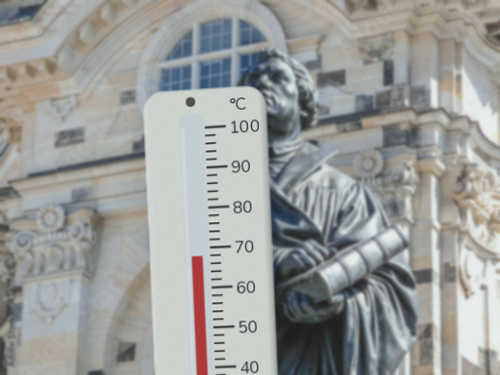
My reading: 68 °C
